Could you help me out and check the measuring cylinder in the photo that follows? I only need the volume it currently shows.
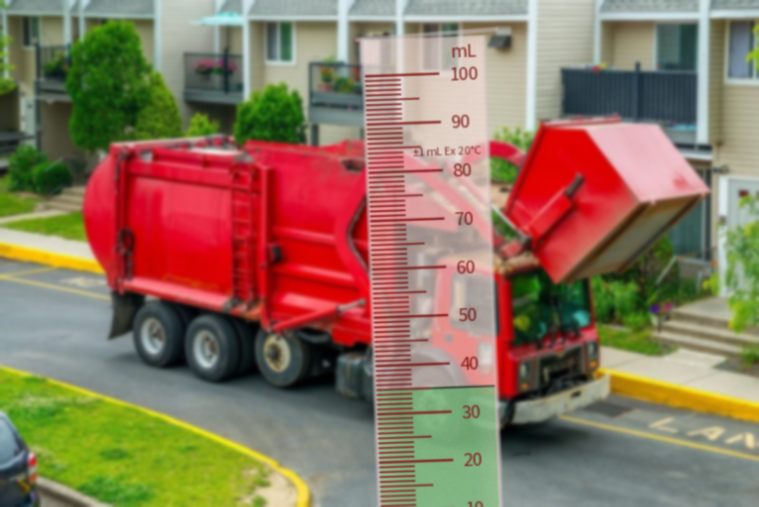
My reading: 35 mL
